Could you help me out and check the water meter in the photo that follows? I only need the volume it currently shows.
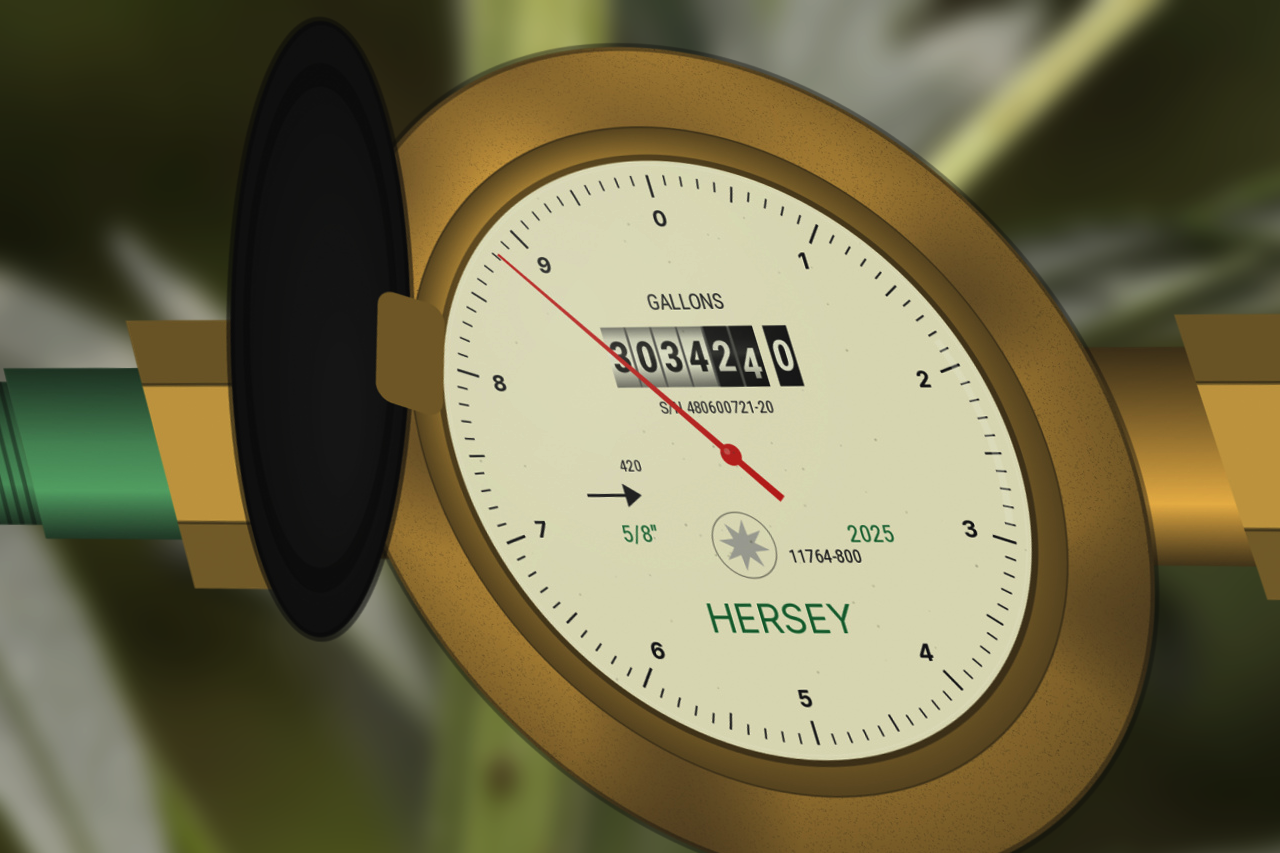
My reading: 3034238.8 gal
